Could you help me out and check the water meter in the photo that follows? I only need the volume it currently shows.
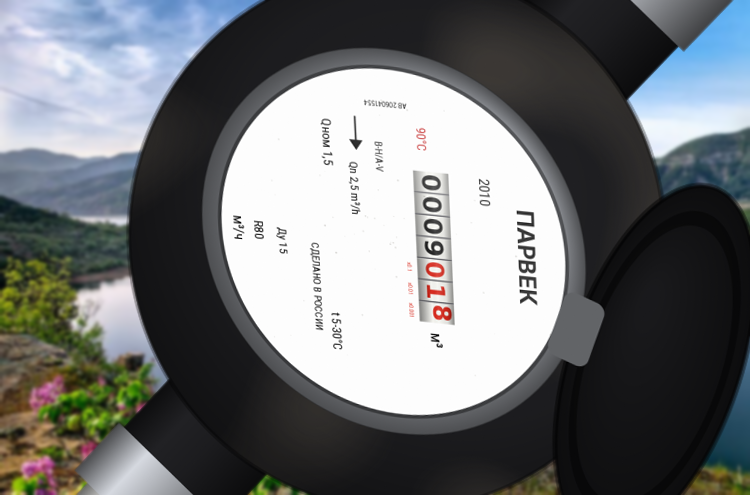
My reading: 9.018 m³
